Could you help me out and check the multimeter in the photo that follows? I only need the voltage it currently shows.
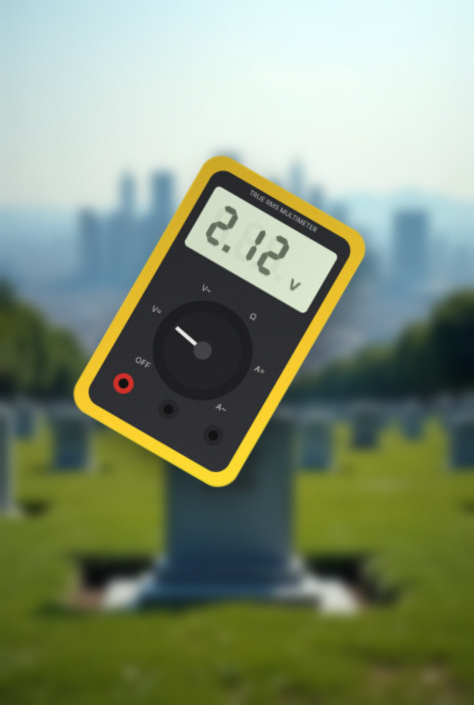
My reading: 2.12 V
